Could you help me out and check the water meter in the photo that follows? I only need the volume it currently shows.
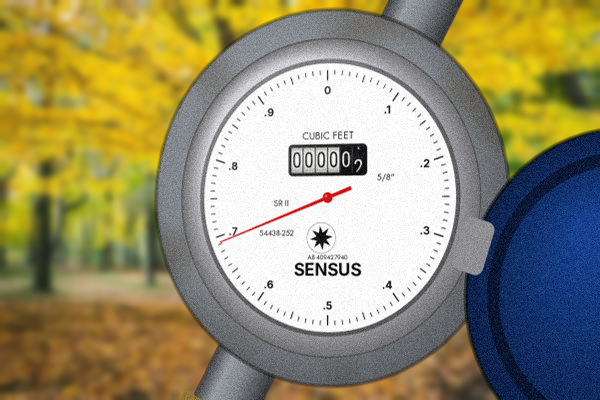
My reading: 1.69 ft³
